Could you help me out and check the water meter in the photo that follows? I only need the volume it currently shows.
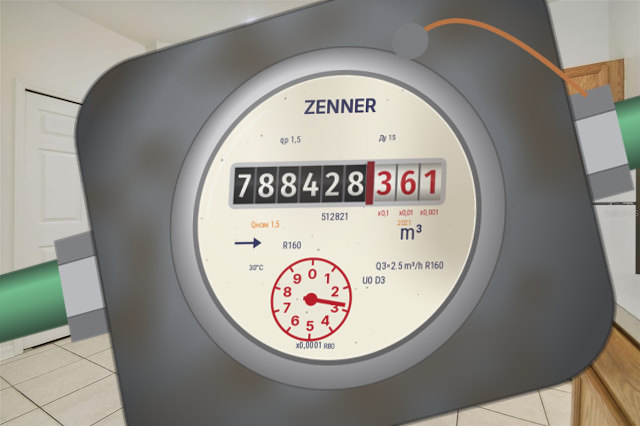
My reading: 788428.3612 m³
